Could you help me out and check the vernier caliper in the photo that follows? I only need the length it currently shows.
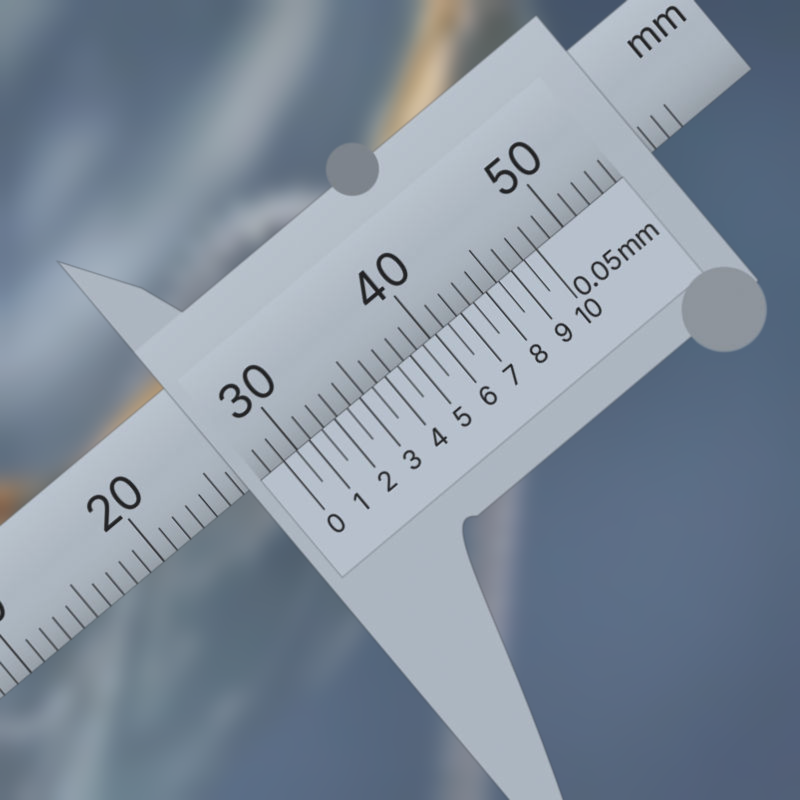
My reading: 29.0 mm
